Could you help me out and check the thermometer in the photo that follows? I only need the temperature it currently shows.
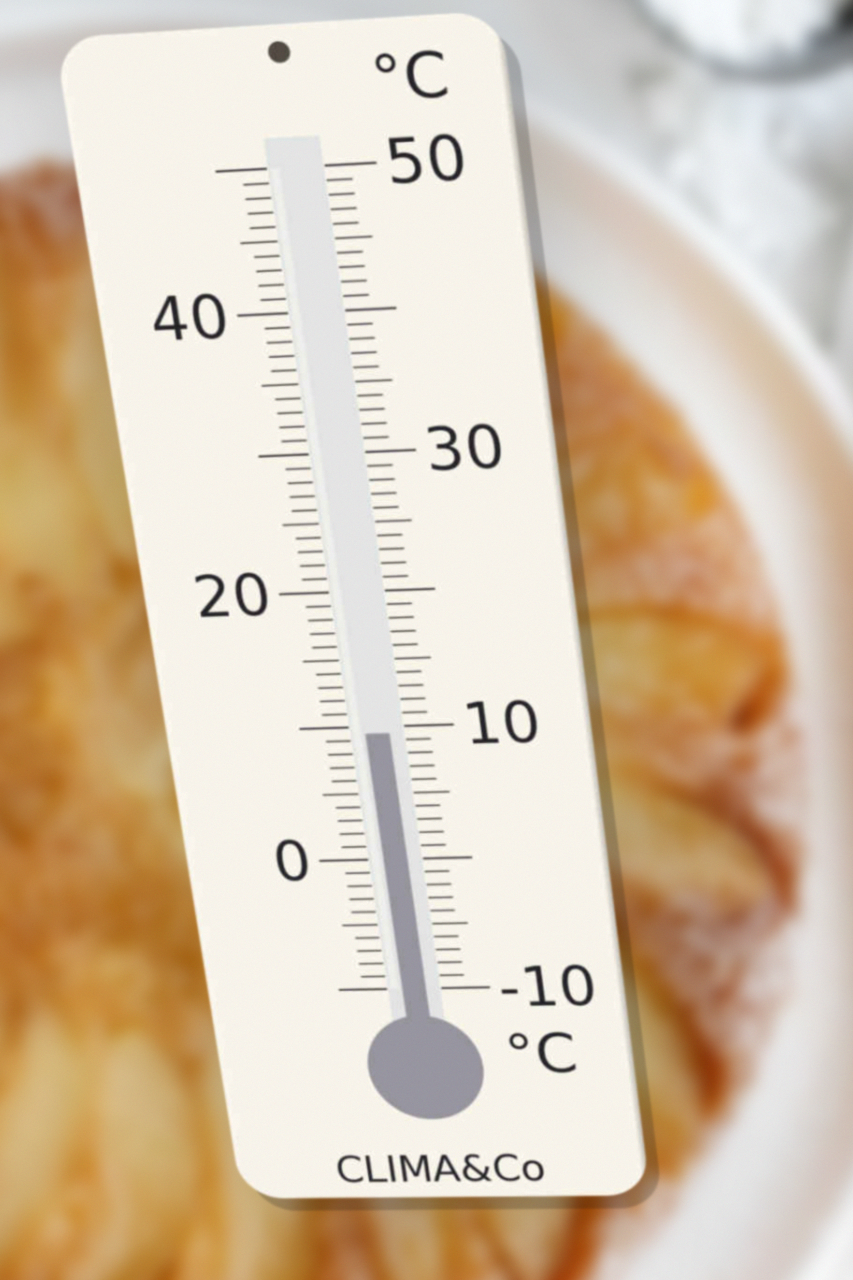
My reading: 9.5 °C
